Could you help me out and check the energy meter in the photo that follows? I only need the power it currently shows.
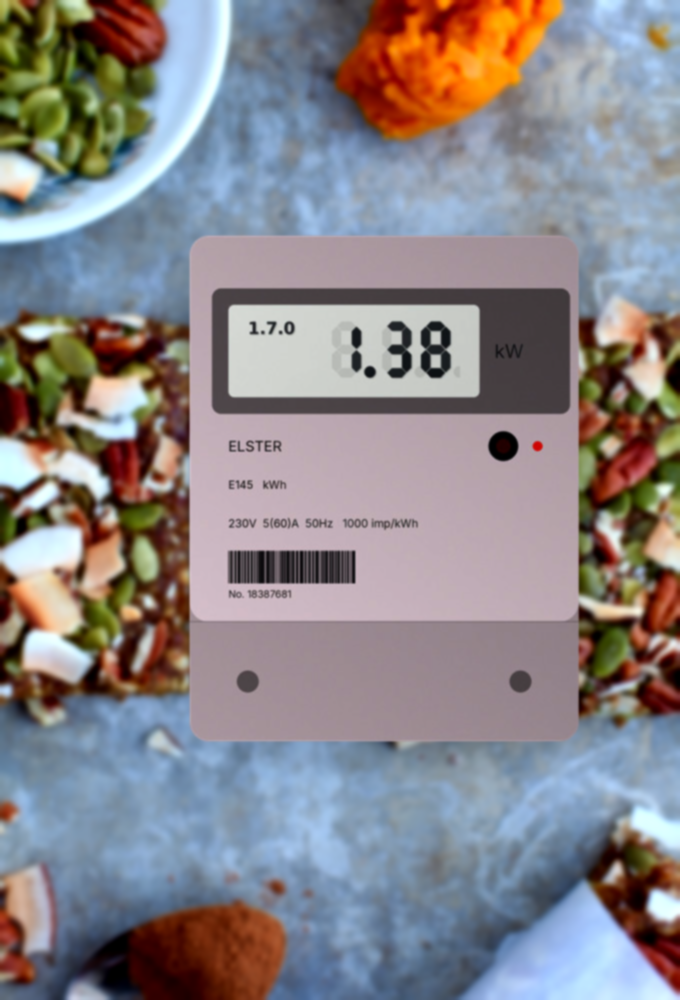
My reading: 1.38 kW
